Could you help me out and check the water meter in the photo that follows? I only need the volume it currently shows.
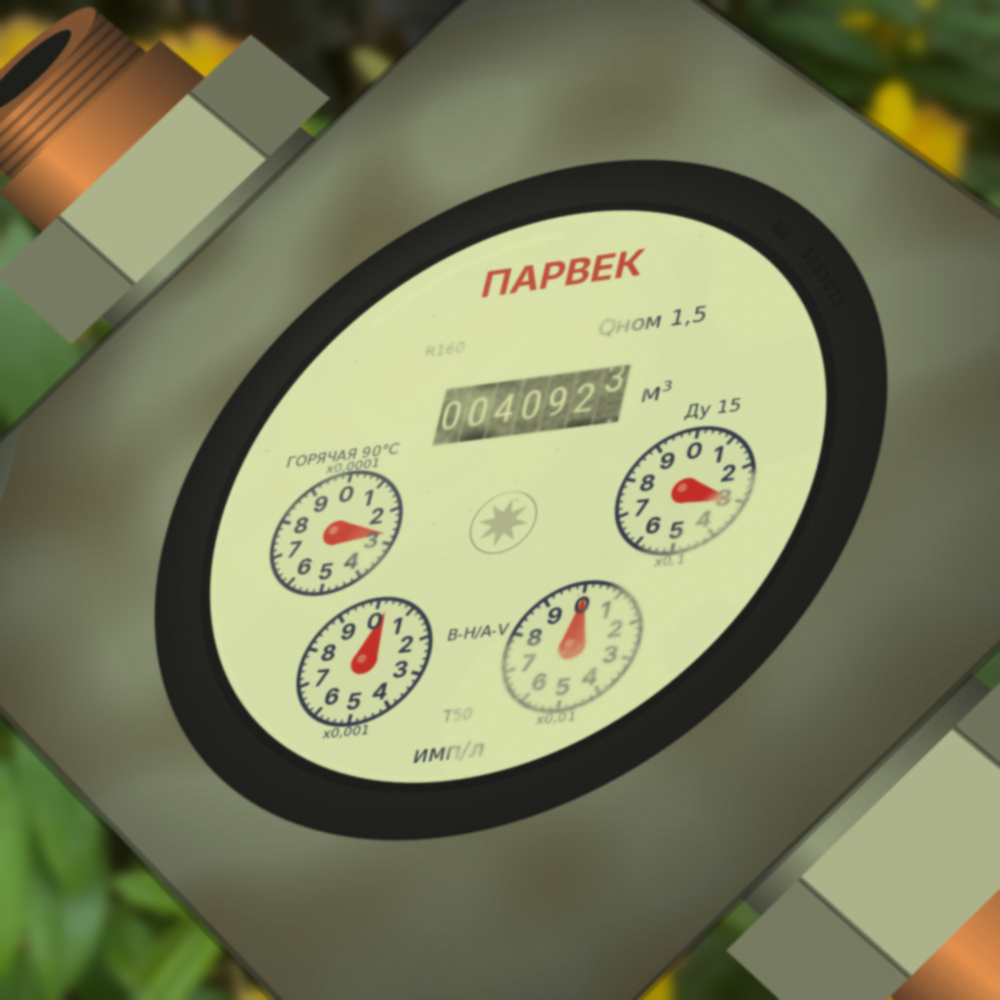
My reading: 40923.3002 m³
